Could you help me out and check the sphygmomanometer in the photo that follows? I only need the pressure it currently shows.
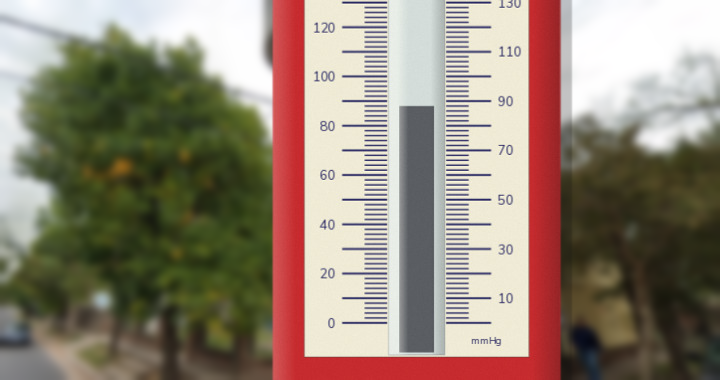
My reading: 88 mmHg
